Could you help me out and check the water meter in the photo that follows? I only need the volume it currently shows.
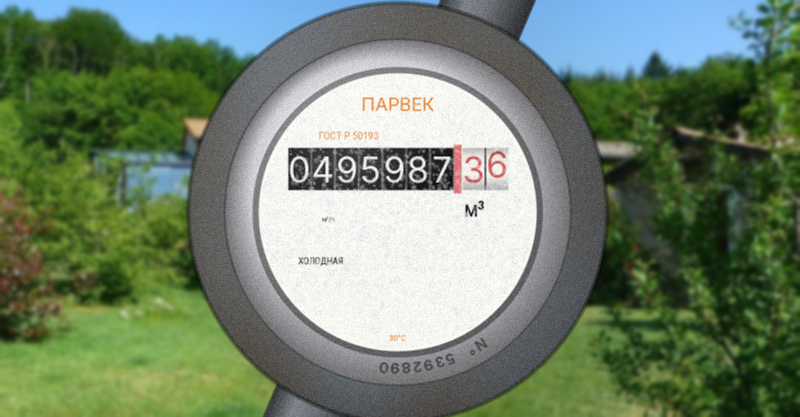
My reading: 495987.36 m³
